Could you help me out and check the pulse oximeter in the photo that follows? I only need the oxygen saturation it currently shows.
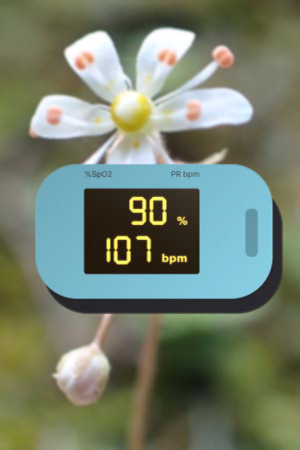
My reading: 90 %
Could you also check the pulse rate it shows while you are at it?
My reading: 107 bpm
